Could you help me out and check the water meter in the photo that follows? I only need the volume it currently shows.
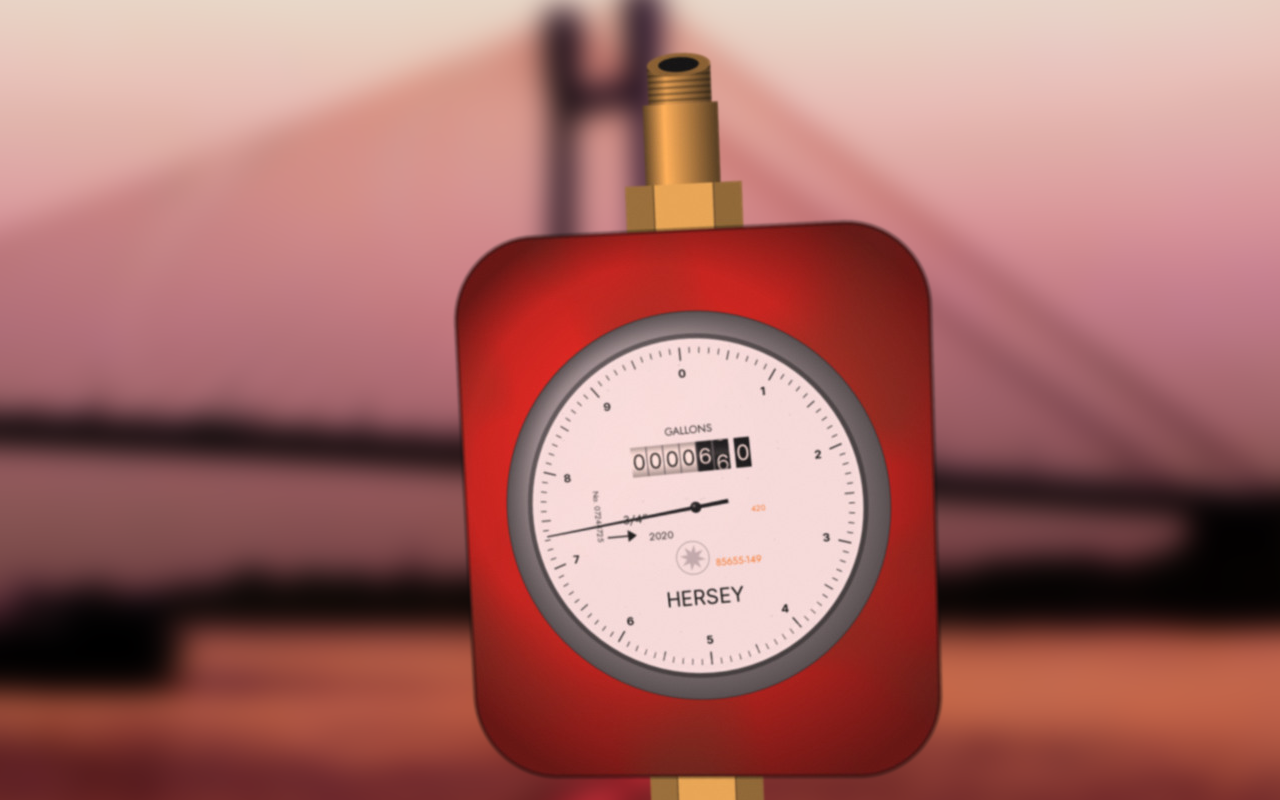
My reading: 657.3 gal
